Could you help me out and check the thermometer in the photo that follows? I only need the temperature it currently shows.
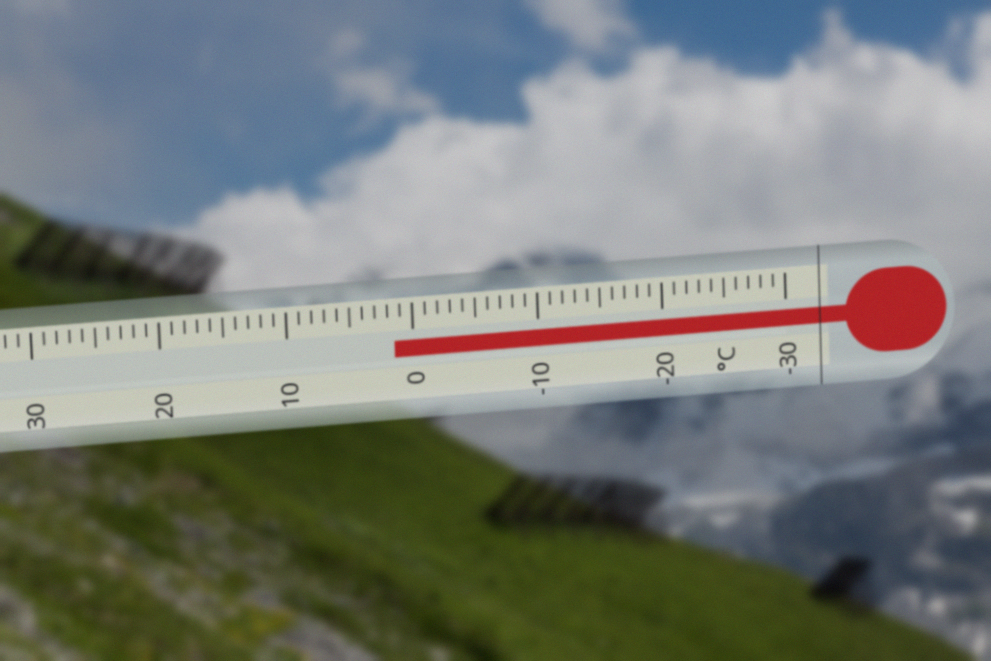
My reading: 1.5 °C
